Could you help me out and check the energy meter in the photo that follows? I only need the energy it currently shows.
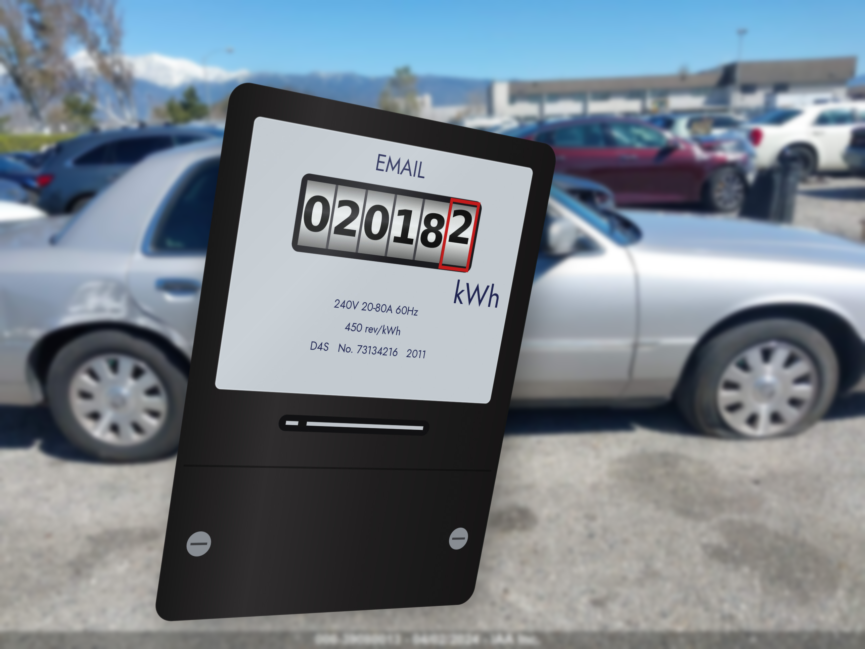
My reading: 2018.2 kWh
